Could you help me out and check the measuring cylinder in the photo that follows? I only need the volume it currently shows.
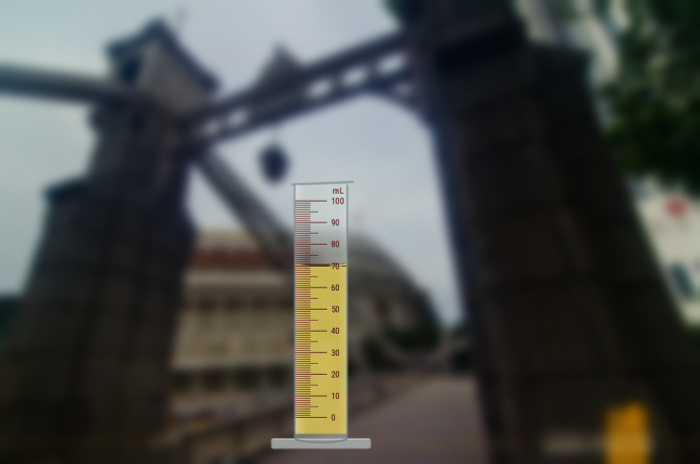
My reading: 70 mL
